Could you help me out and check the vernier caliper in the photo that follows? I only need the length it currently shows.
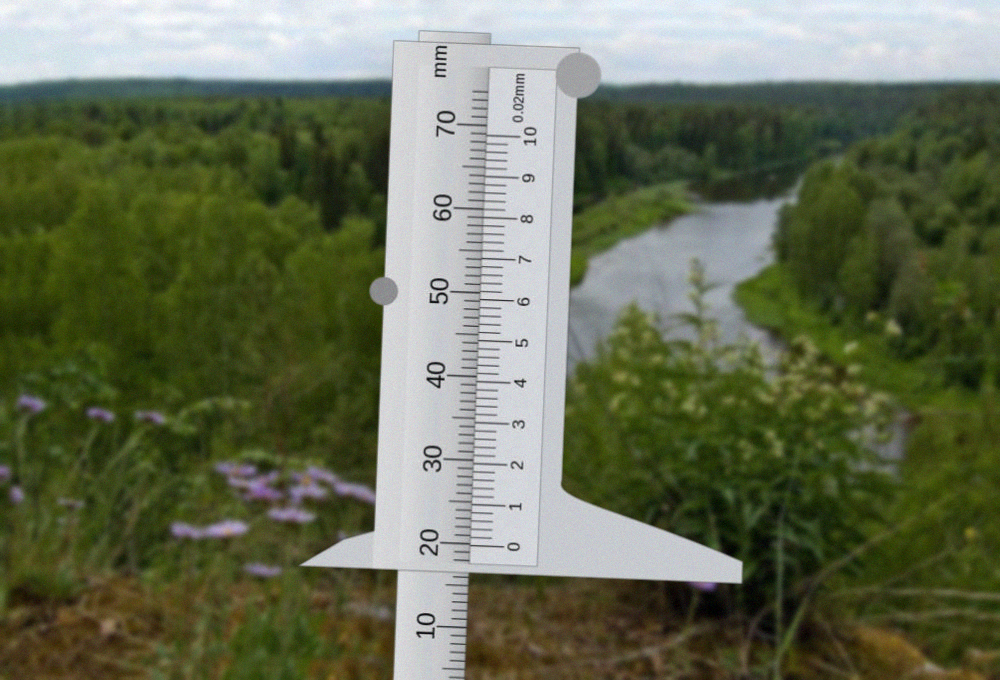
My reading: 19.8 mm
